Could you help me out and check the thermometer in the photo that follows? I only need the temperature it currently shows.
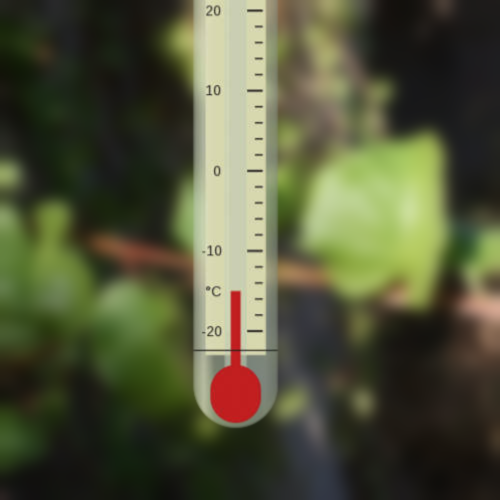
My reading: -15 °C
